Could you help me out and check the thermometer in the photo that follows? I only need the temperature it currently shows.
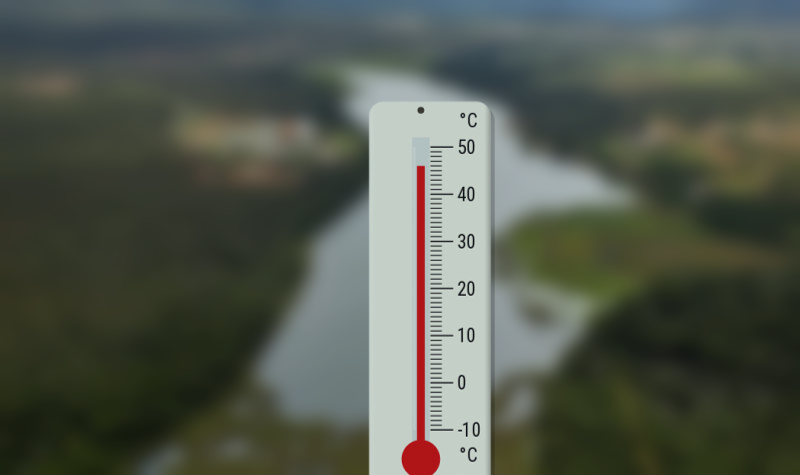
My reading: 46 °C
